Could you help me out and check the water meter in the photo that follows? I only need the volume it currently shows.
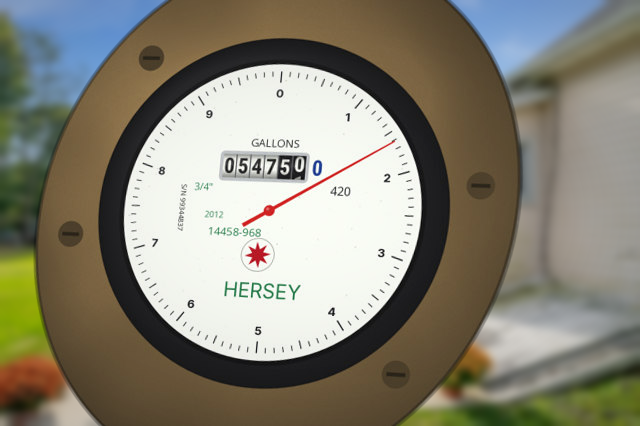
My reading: 547501.6 gal
